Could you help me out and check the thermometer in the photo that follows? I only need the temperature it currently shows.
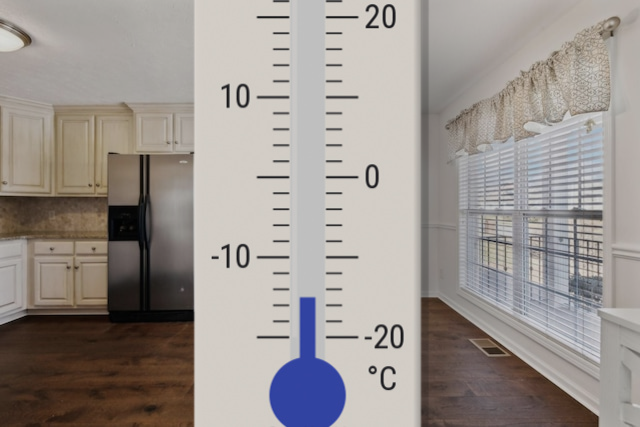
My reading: -15 °C
